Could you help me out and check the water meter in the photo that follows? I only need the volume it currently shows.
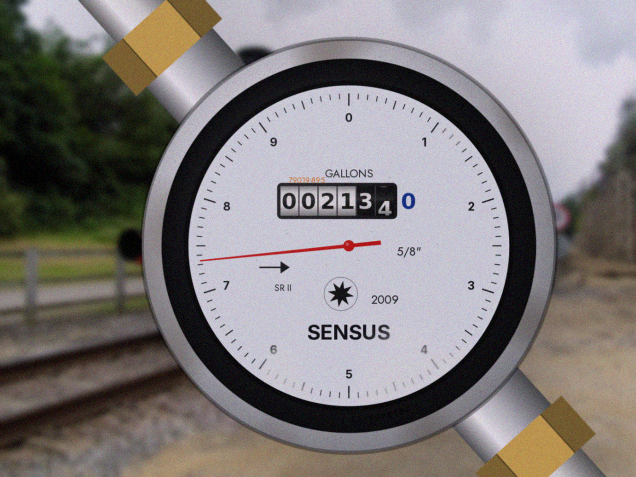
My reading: 21337.3 gal
